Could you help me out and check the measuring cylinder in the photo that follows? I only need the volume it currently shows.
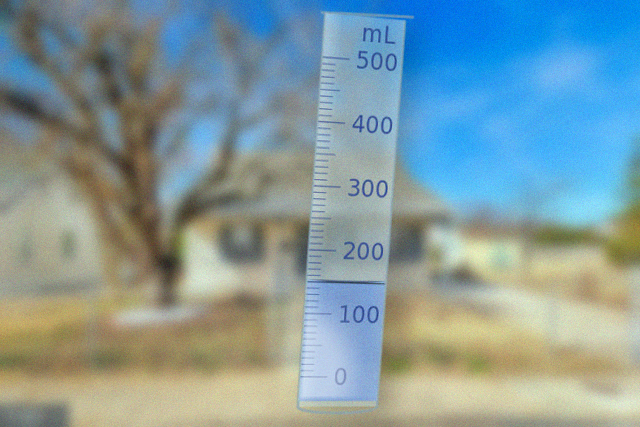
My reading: 150 mL
